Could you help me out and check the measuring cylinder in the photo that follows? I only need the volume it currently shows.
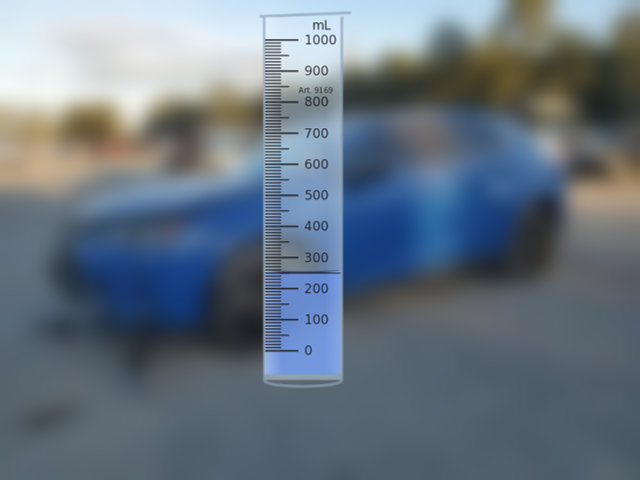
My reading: 250 mL
